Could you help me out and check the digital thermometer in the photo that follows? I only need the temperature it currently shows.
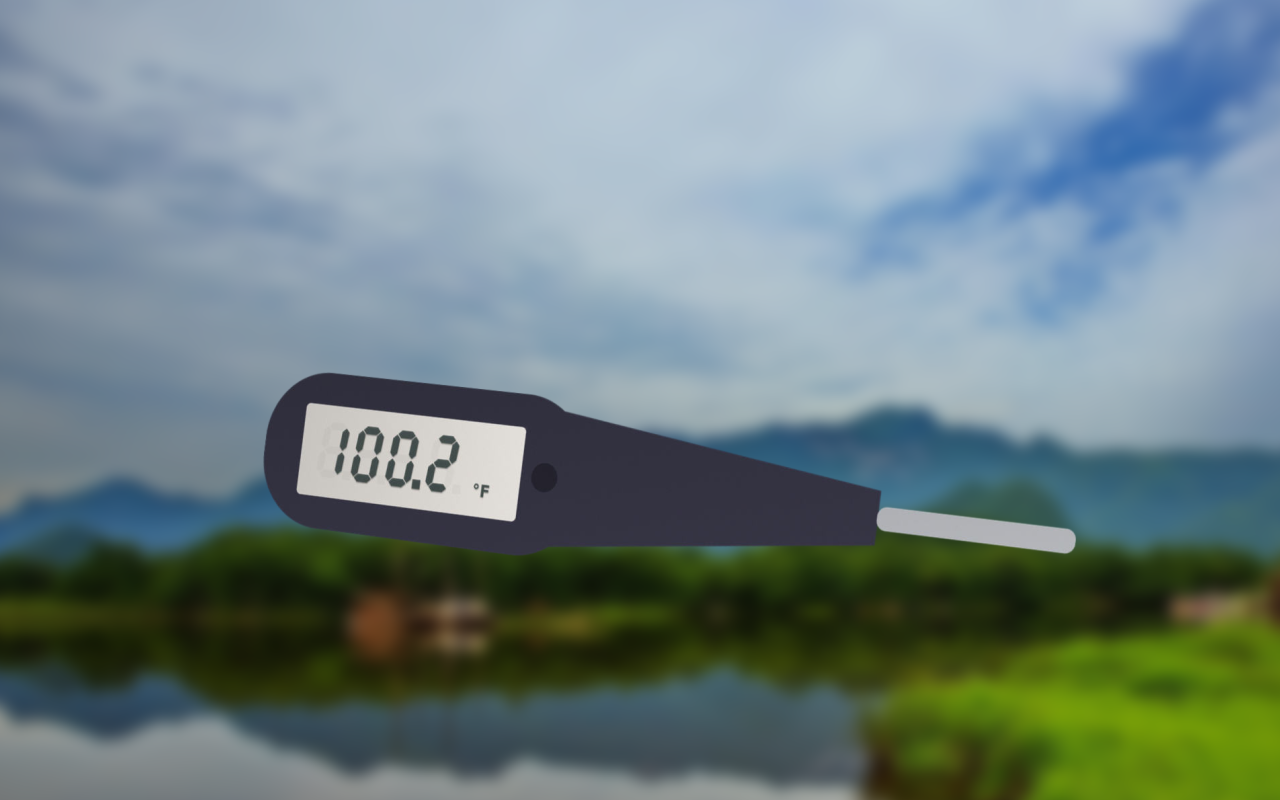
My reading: 100.2 °F
